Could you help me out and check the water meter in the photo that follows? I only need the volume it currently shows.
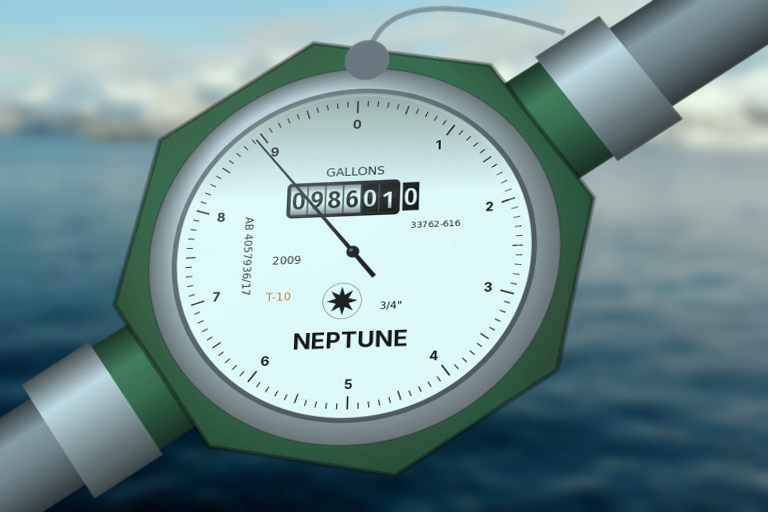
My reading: 986008.9 gal
